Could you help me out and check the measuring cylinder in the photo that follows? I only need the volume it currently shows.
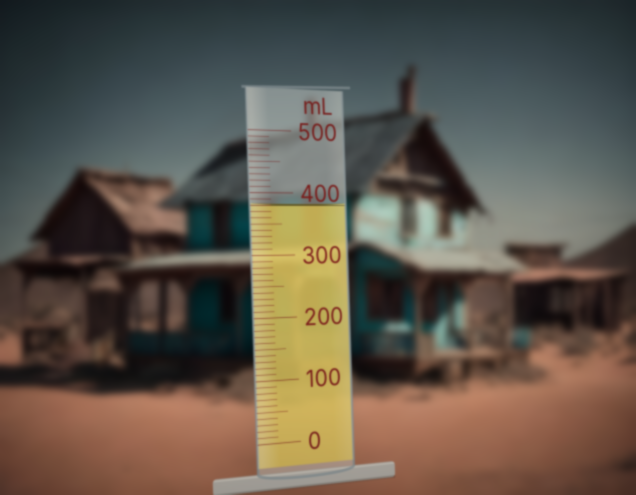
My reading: 380 mL
